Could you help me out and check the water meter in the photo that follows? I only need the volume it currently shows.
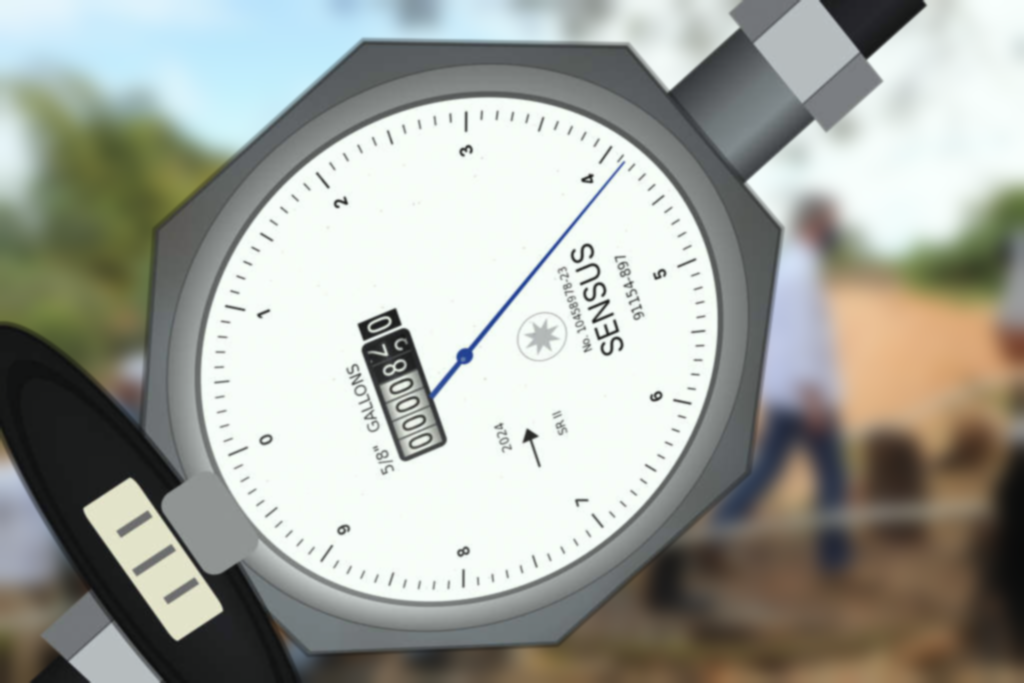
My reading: 824.1 gal
